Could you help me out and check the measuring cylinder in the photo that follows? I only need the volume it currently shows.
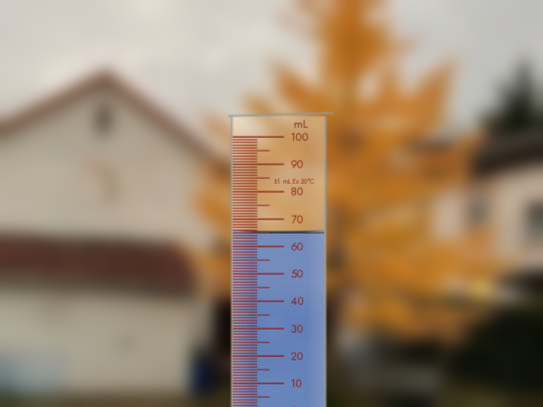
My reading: 65 mL
